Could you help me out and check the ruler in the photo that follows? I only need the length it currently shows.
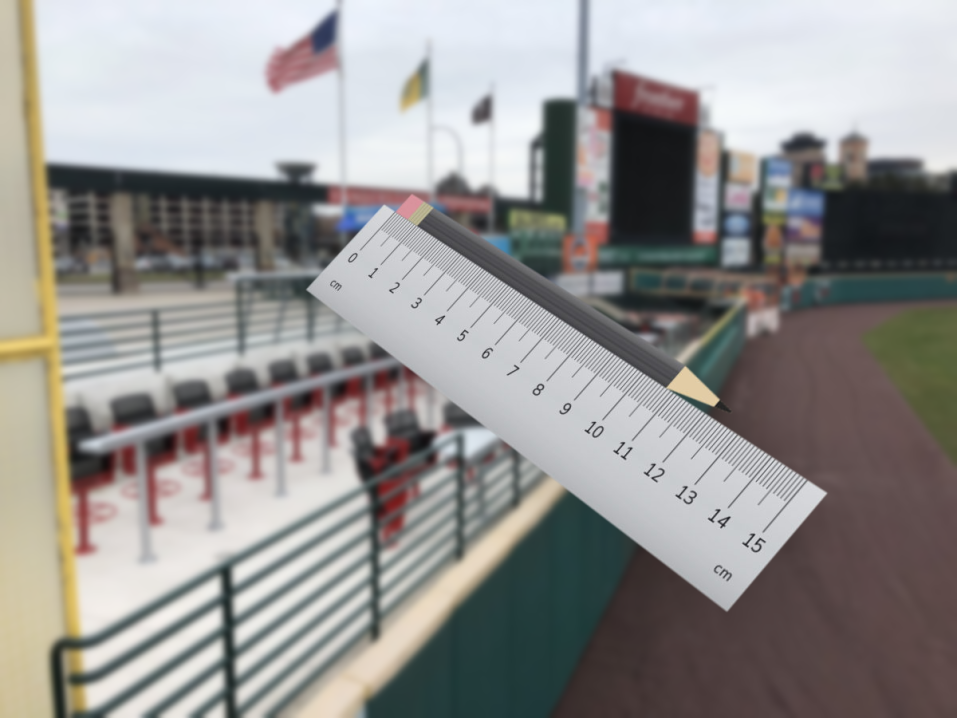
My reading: 12.5 cm
